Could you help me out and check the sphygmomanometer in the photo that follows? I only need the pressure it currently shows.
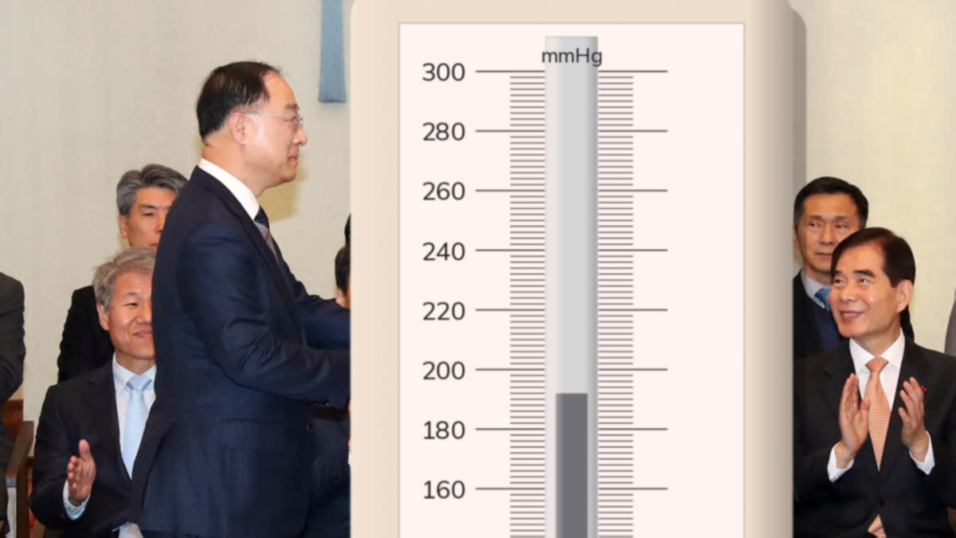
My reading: 192 mmHg
